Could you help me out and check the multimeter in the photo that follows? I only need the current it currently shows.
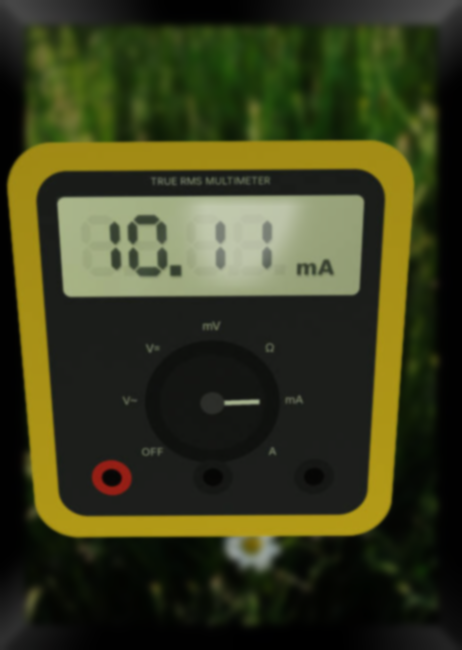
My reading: 10.11 mA
